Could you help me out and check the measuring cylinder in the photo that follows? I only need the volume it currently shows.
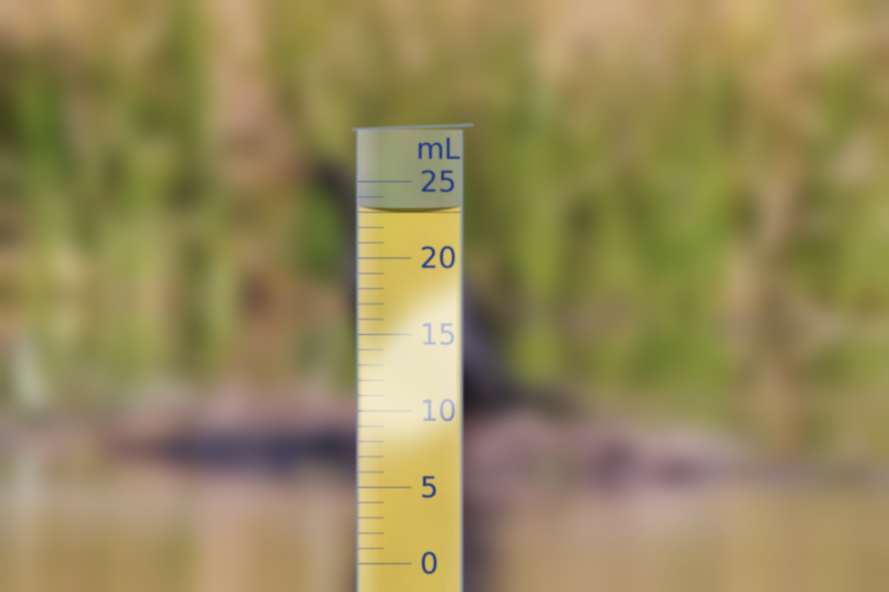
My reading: 23 mL
